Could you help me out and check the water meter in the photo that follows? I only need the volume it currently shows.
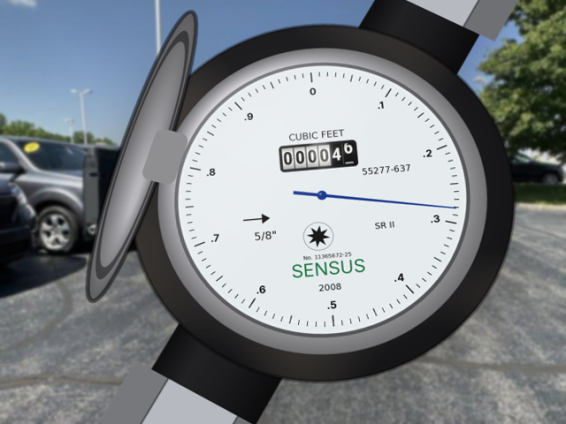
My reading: 46.28 ft³
